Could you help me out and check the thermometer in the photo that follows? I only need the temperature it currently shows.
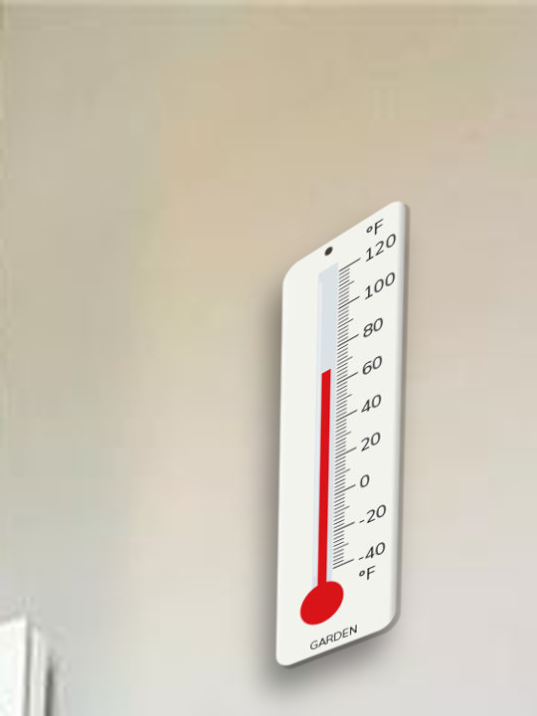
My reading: 70 °F
